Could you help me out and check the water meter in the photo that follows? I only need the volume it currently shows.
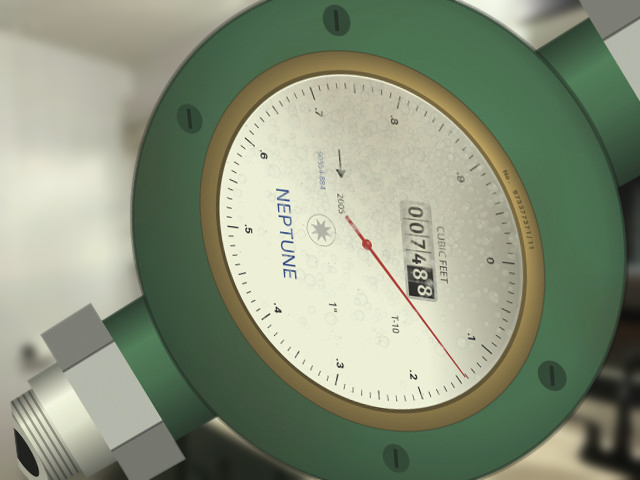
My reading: 7488.14 ft³
